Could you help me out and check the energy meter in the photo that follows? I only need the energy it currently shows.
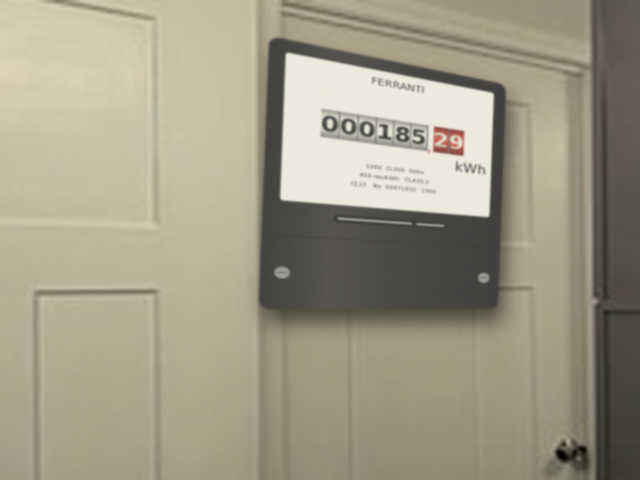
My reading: 185.29 kWh
